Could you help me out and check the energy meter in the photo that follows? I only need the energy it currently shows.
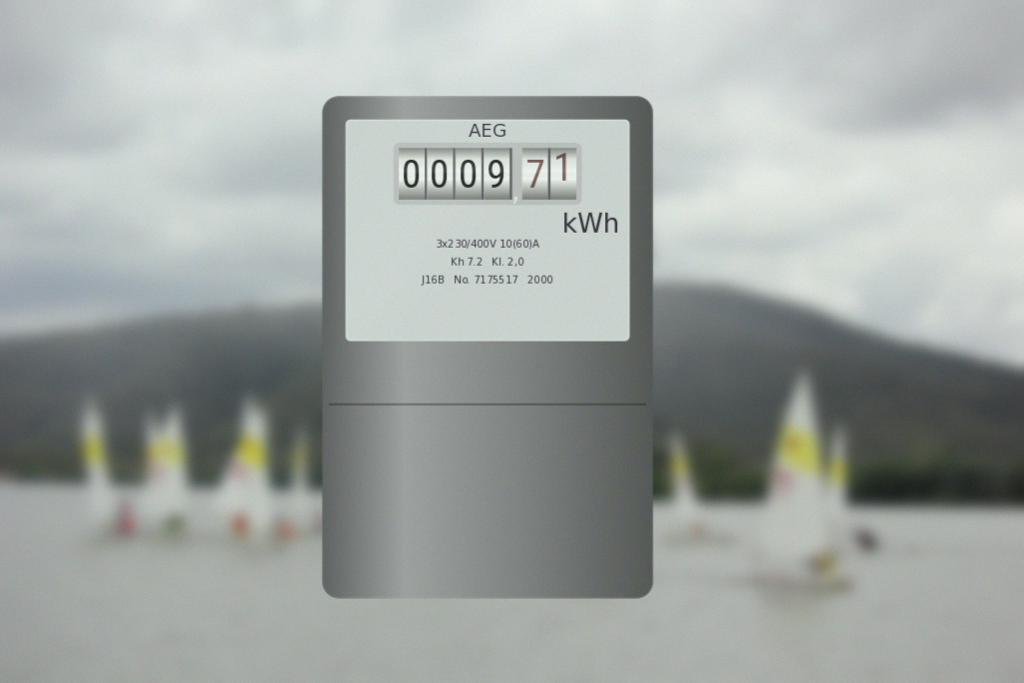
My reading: 9.71 kWh
